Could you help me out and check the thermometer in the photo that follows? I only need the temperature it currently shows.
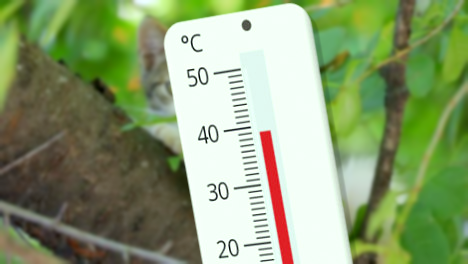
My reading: 39 °C
